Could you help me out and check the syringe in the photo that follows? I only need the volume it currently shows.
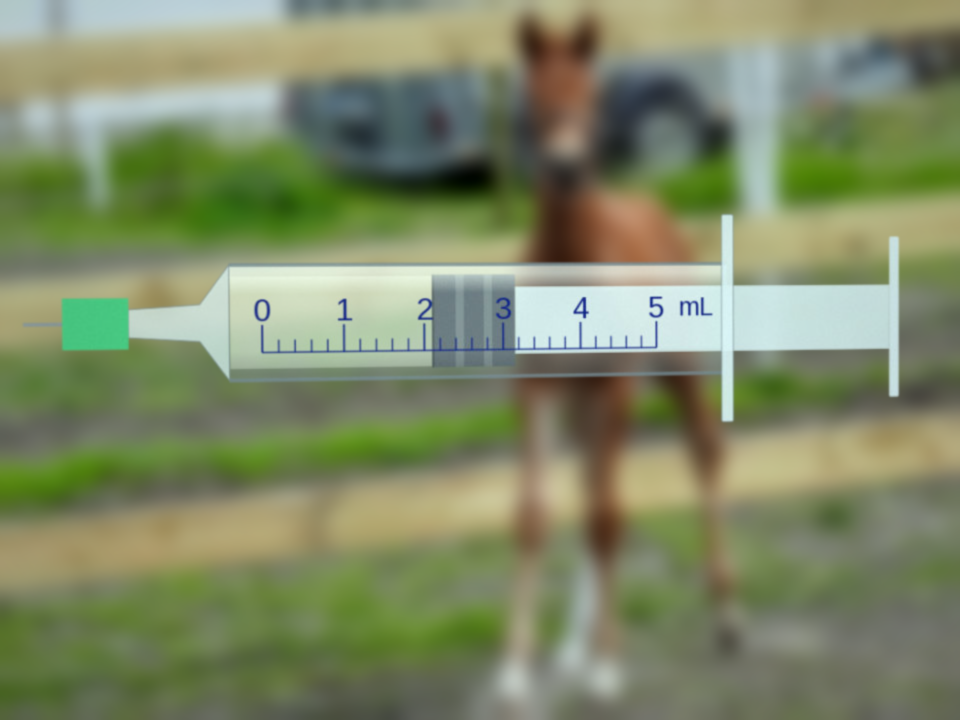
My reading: 2.1 mL
